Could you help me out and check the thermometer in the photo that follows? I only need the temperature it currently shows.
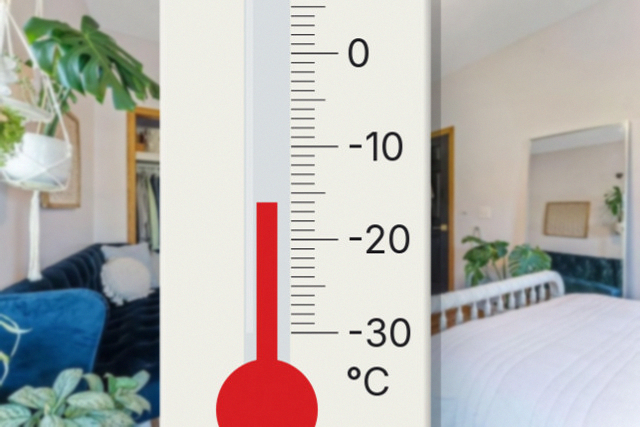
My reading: -16 °C
